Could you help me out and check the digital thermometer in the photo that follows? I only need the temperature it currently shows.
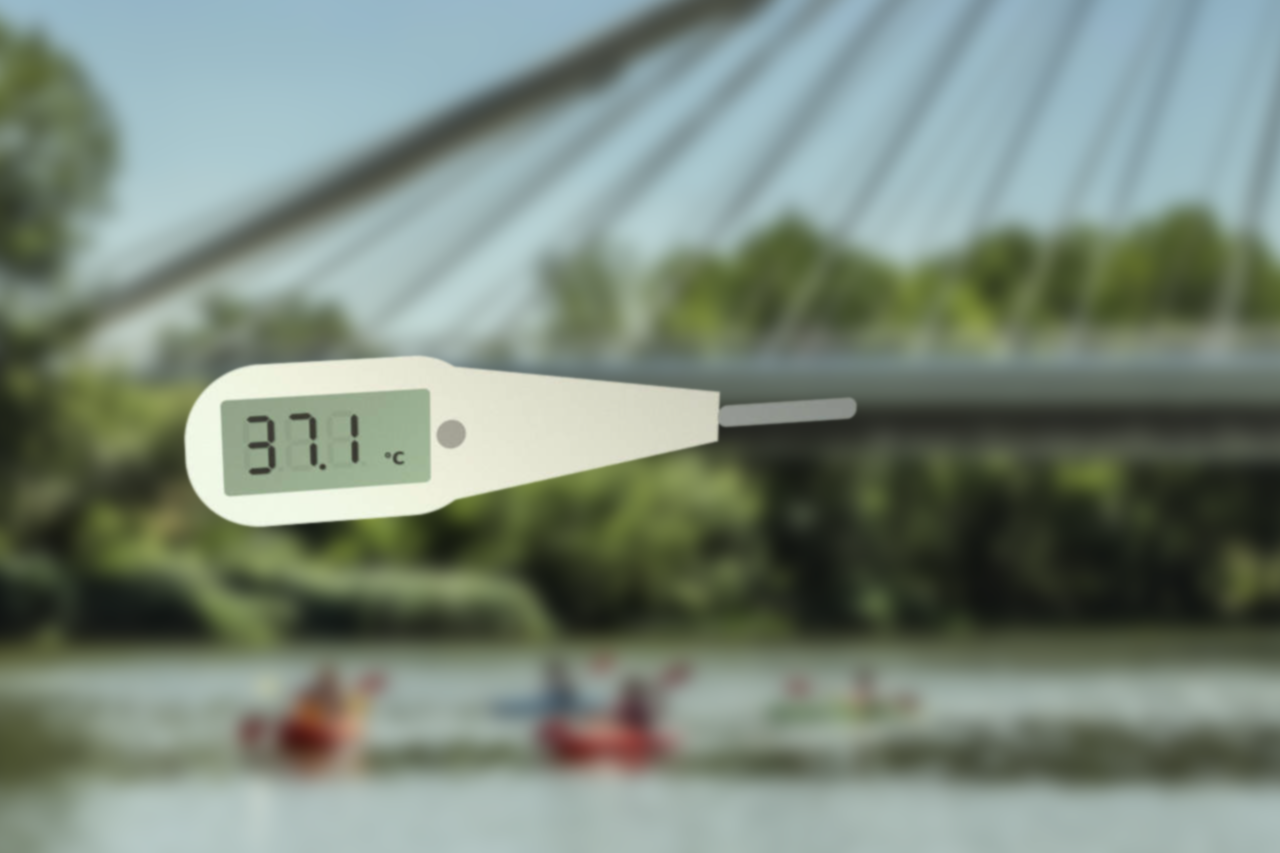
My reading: 37.1 °C
